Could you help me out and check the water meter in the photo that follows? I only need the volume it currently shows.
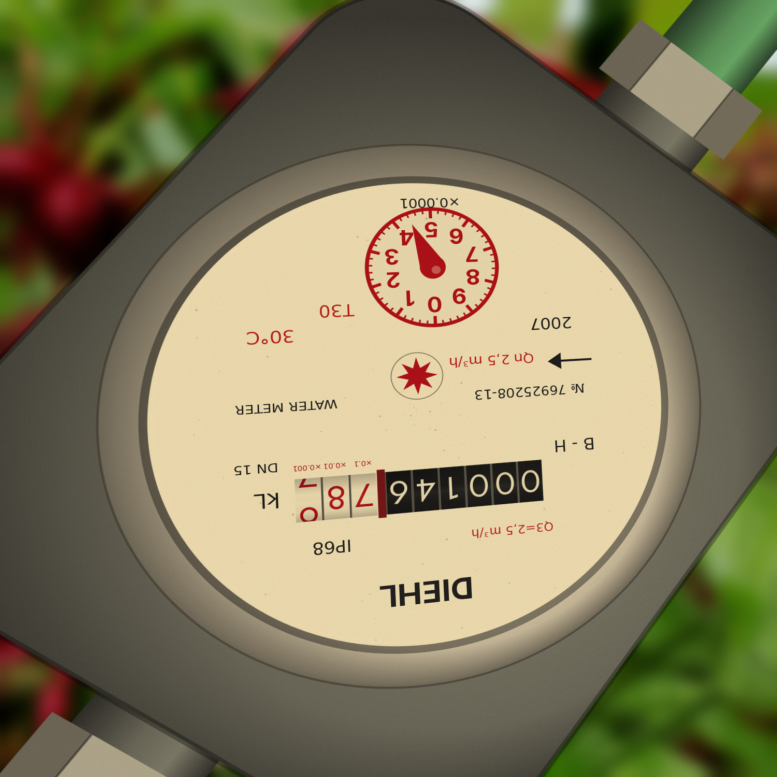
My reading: 146.7864 kL
